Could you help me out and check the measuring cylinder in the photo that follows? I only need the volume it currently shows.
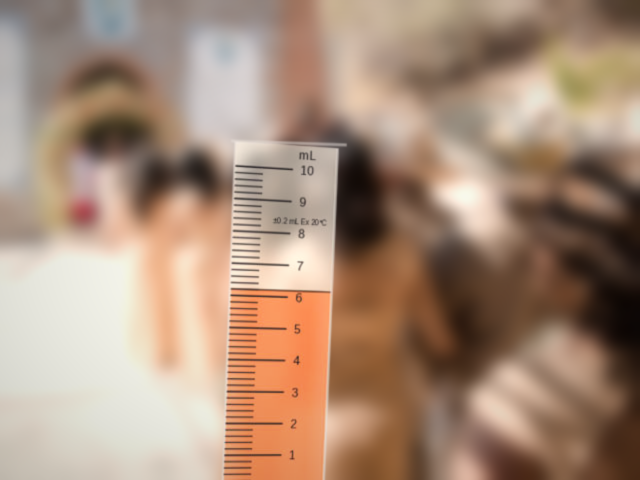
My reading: 6.2 mL
